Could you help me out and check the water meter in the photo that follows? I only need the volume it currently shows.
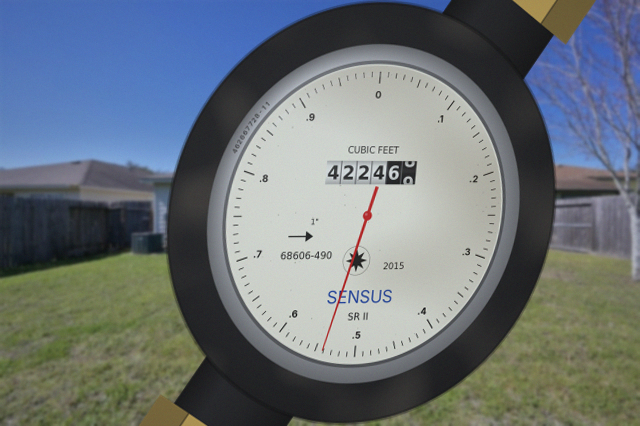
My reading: 422468.54 ft³
